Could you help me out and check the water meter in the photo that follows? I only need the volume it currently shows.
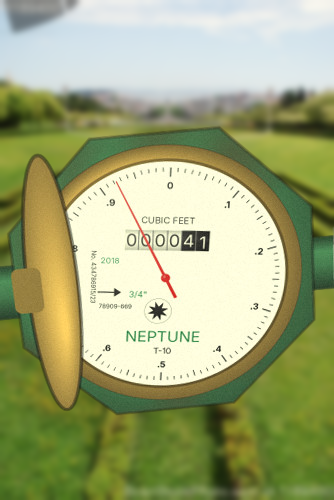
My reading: 40.92 ft³
